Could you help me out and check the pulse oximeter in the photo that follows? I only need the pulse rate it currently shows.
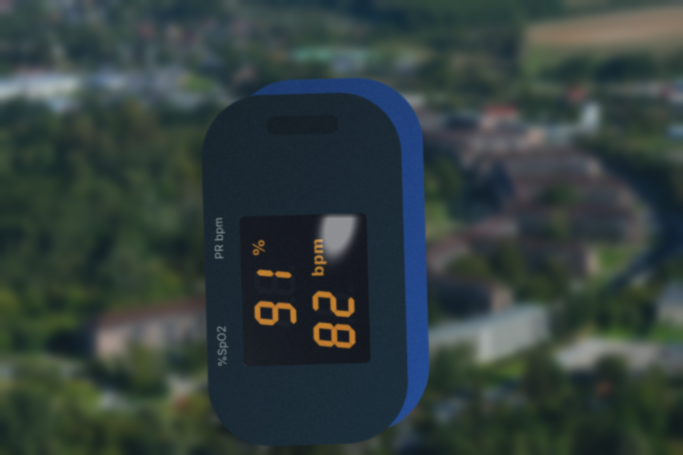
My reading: 82 bpm
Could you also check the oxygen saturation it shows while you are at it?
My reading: 91 %
